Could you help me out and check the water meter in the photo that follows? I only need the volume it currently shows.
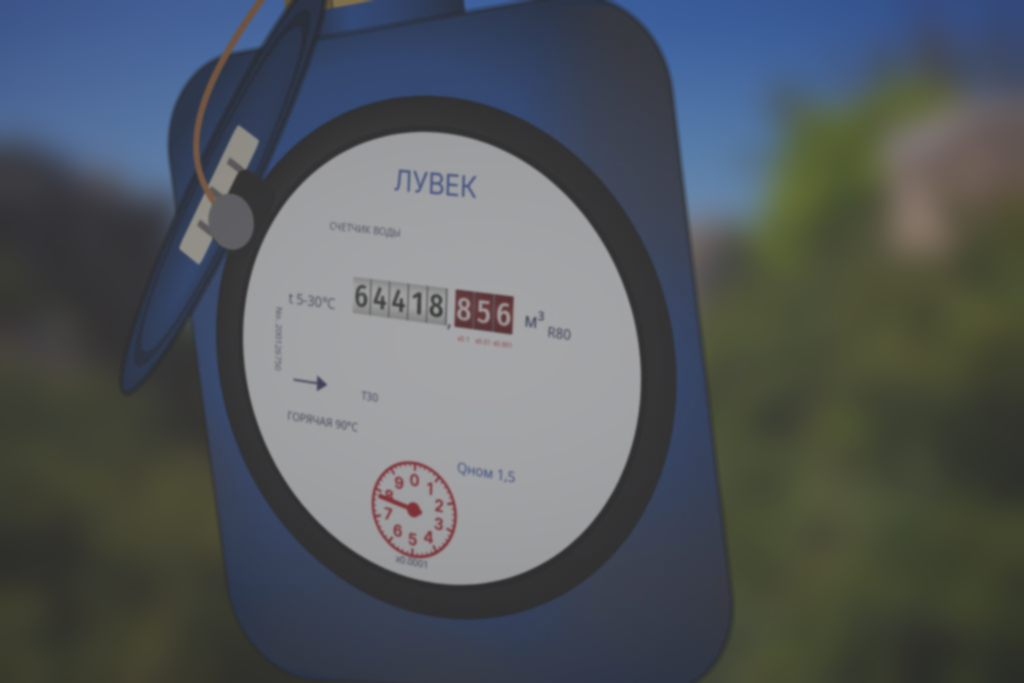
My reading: 64418.8567 m³
